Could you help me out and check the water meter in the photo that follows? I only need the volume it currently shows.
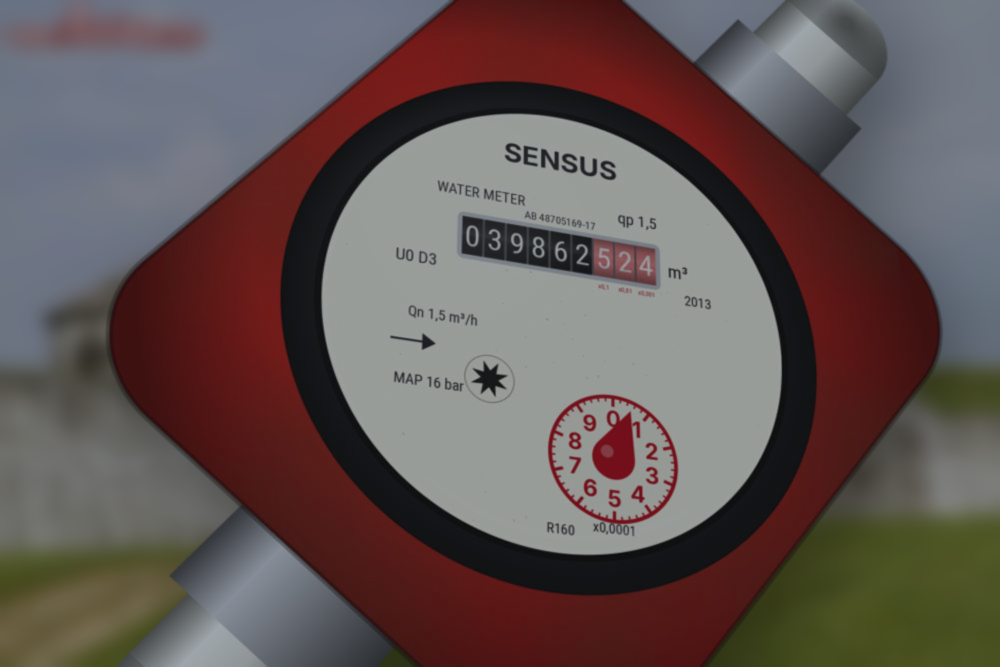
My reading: 39862.5240 m³
